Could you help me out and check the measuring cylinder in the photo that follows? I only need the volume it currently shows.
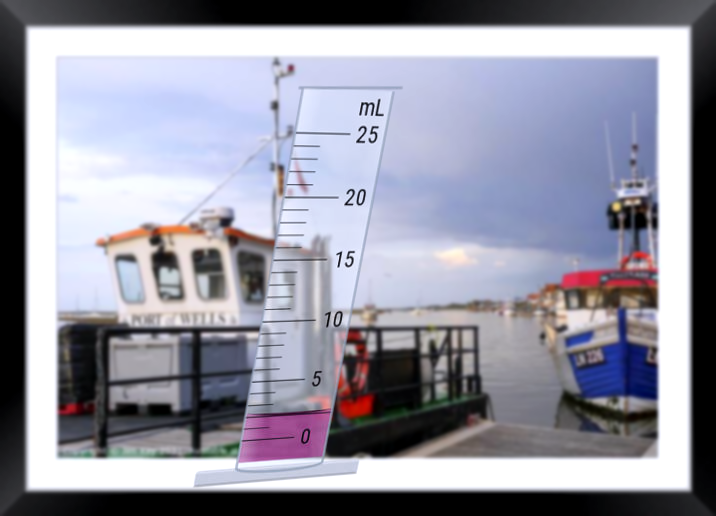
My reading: 2 mL
